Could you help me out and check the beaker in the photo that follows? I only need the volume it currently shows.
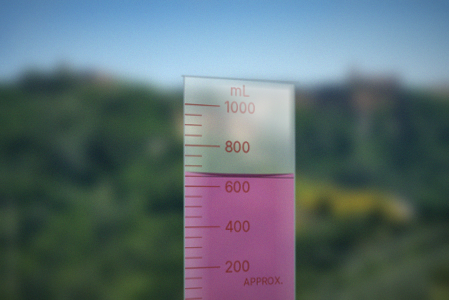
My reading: 650 mL
